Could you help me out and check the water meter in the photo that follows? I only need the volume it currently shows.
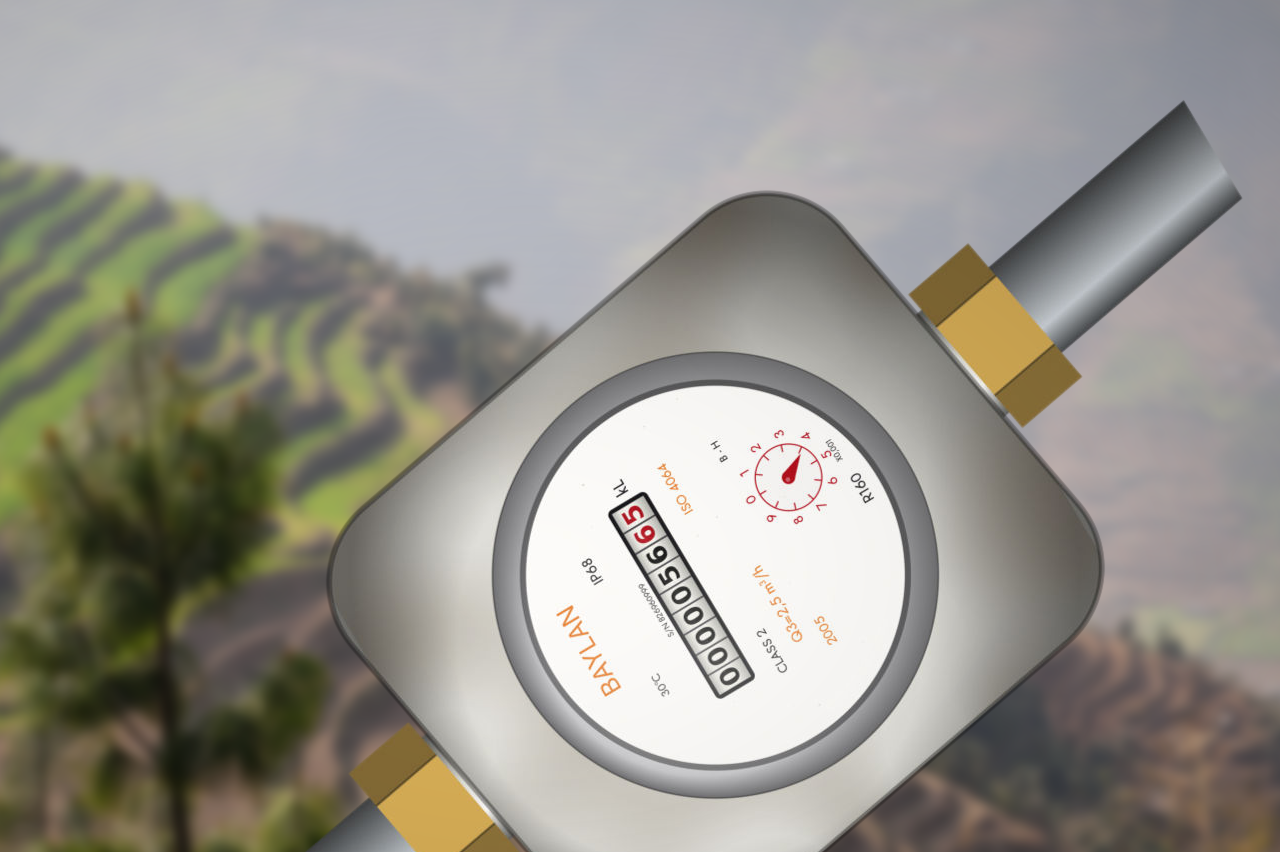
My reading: 56.654 kL
